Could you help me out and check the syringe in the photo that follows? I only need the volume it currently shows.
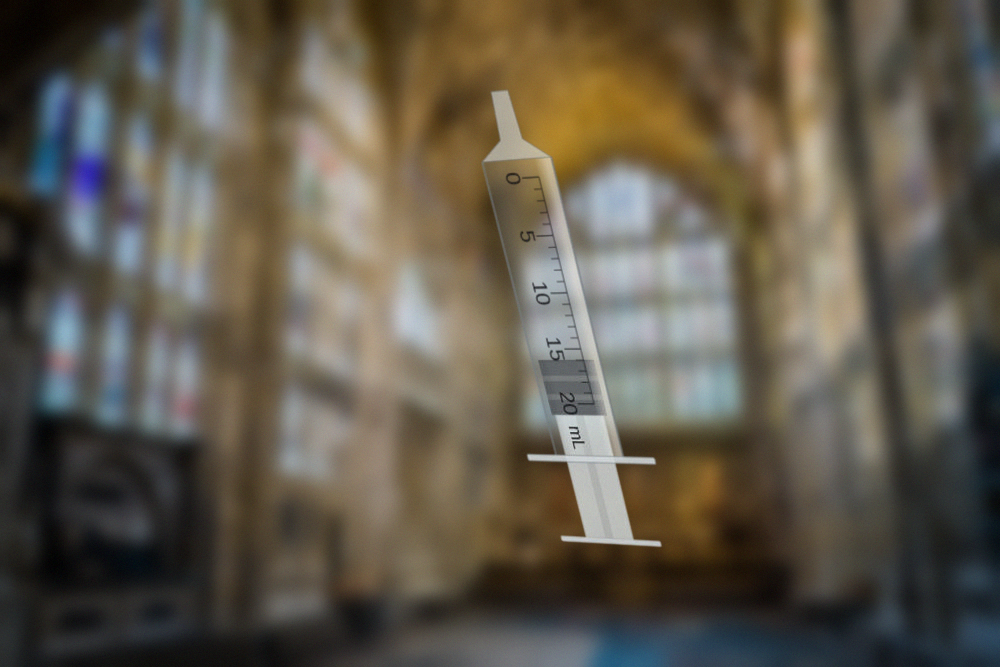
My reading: 16 mL
